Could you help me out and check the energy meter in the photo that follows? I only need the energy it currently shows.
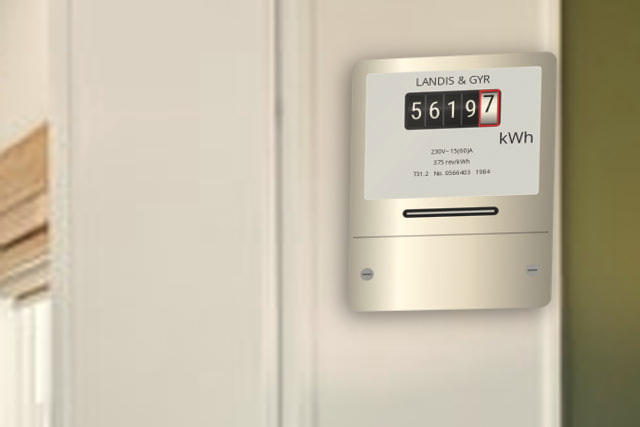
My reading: 5619.7 kWh
